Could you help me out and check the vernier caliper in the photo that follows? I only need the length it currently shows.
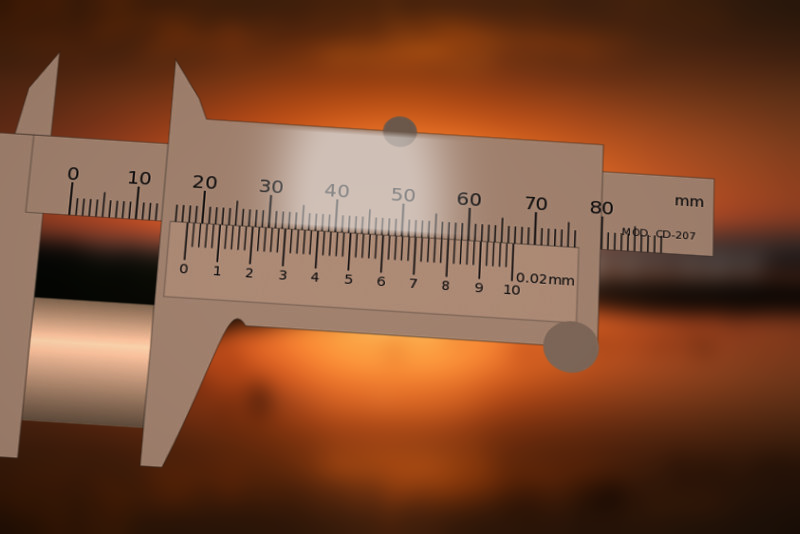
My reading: 17.8 mm
